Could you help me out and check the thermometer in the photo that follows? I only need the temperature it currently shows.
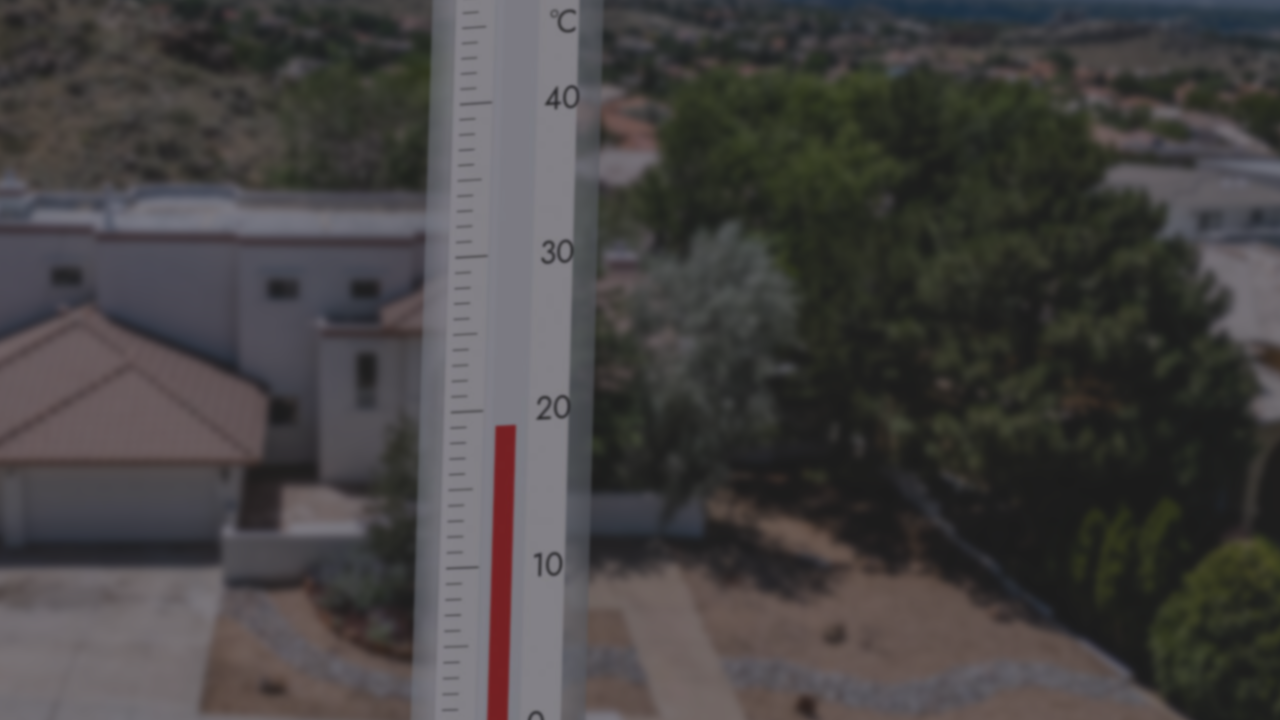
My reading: 19 °C
